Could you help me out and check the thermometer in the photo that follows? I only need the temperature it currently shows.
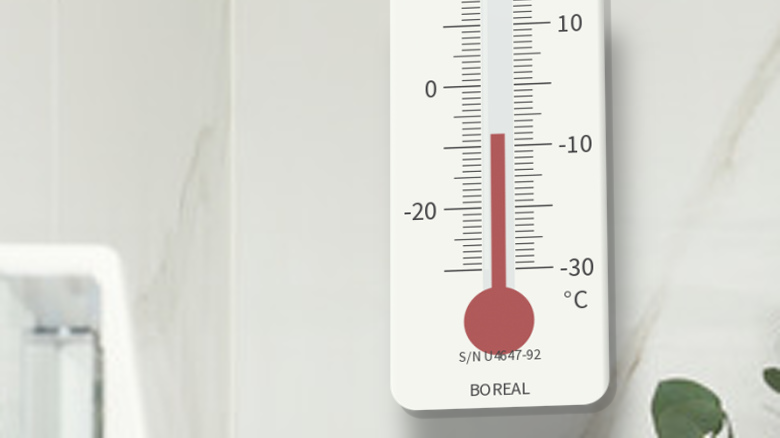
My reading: -8 °C
